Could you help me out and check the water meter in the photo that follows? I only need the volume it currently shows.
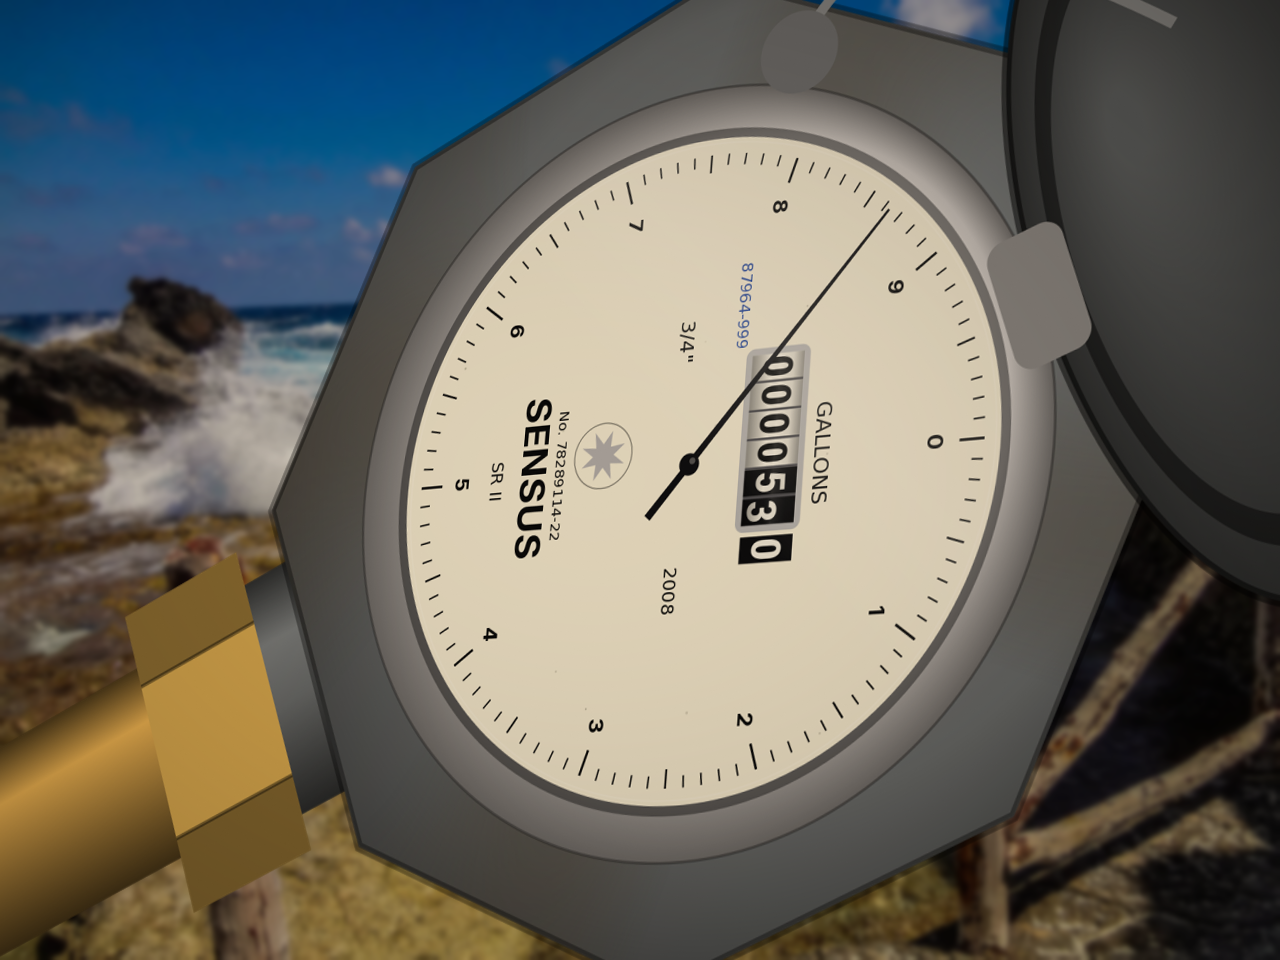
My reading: 528.6 gal
